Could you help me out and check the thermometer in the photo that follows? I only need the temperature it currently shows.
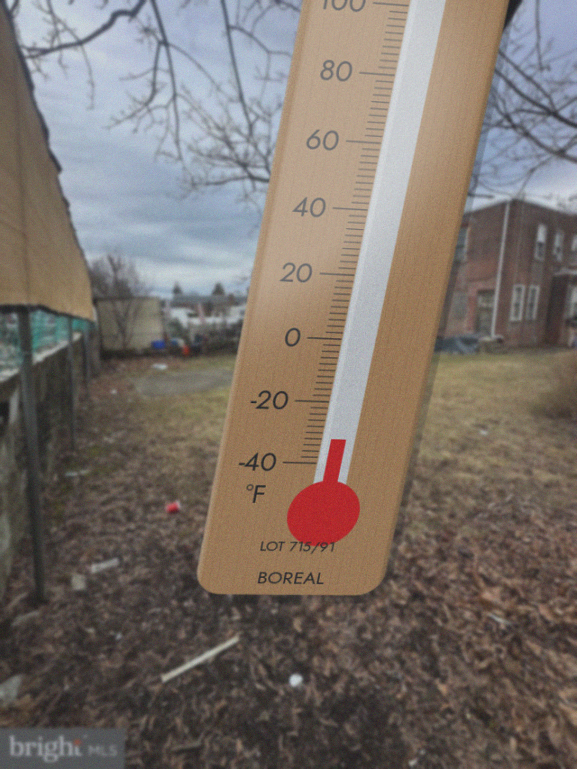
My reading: -32 °F
